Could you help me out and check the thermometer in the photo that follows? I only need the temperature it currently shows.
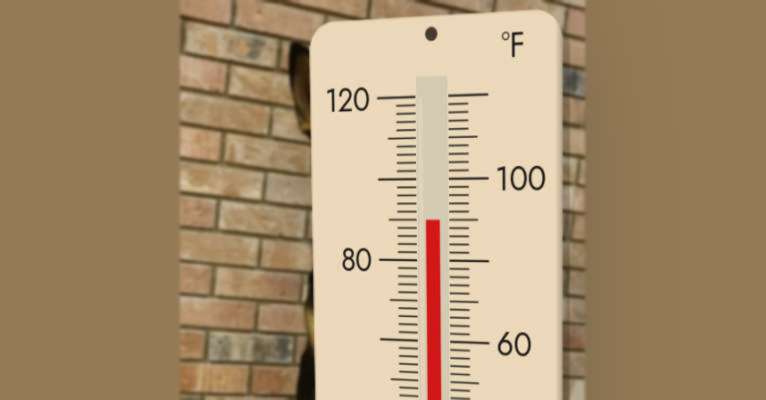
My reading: 90 °F
